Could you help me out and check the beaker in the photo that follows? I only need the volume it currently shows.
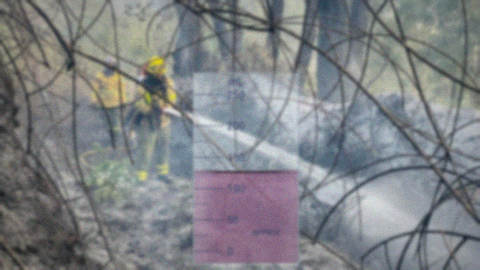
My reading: 125 mL
